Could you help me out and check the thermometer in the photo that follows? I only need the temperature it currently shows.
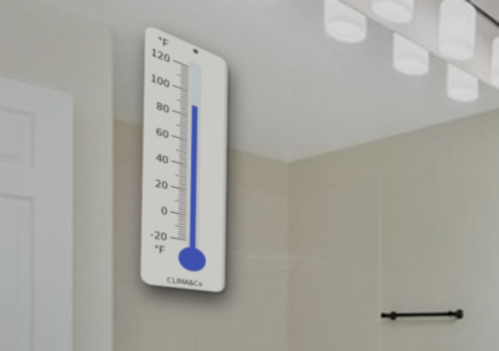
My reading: 90 °F
